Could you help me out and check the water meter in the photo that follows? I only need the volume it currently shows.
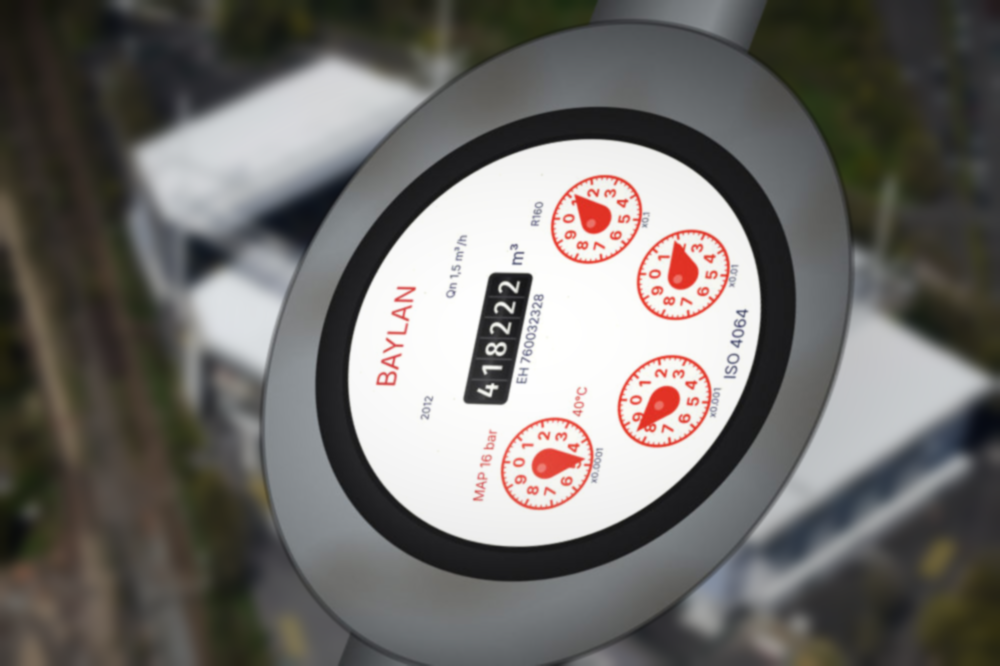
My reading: 418222.1184 m³
